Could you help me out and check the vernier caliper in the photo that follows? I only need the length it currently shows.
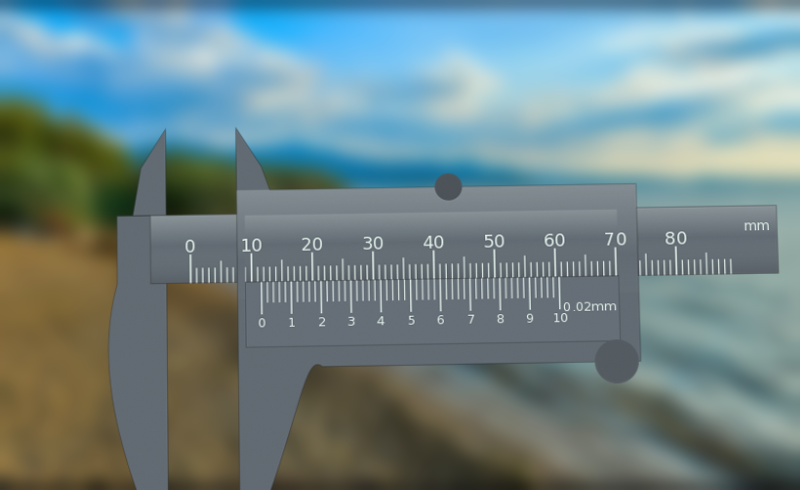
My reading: 11.6 mm
